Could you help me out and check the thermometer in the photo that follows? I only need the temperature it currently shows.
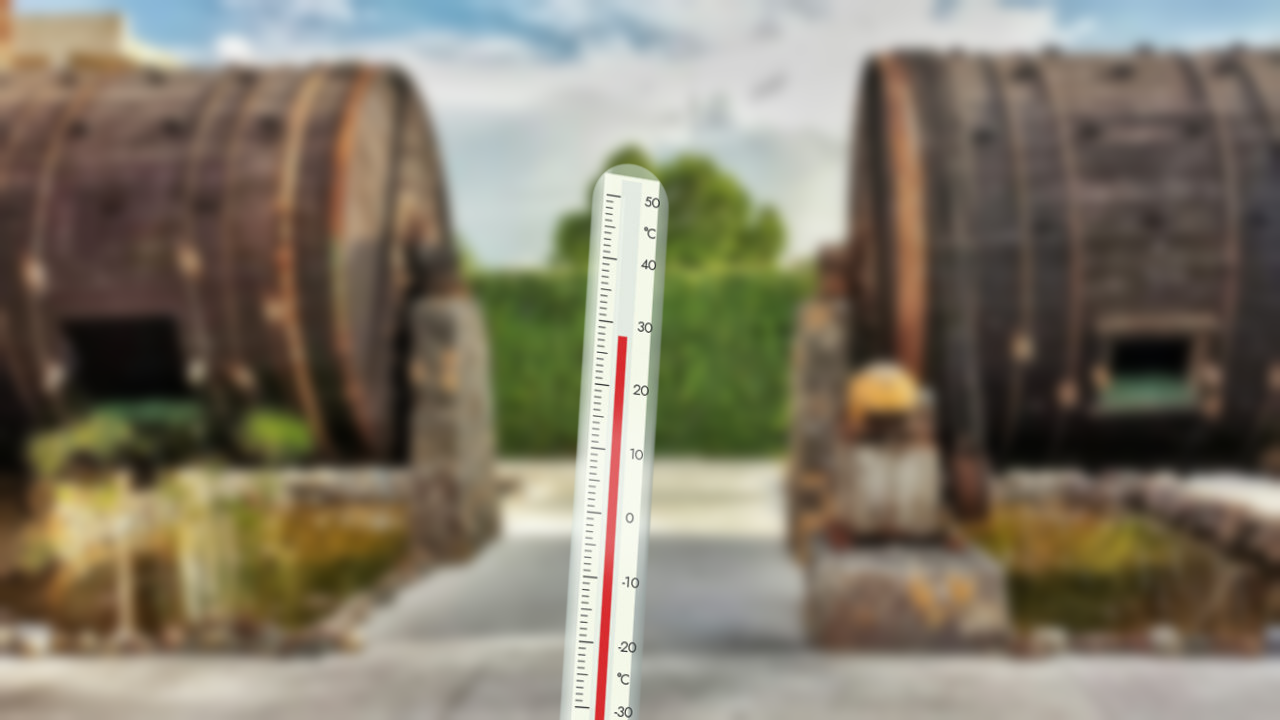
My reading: 28 °C
